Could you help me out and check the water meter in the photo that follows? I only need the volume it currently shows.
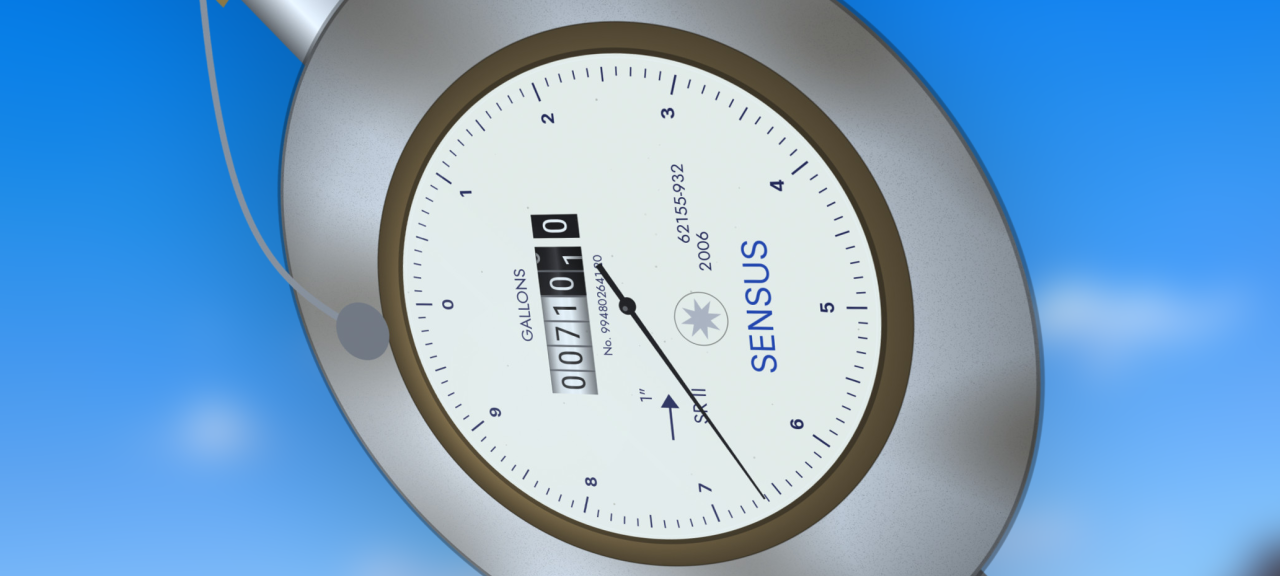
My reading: 71006.6 gal
